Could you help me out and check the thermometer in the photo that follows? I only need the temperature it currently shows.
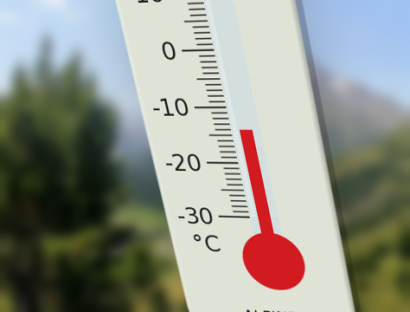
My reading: -14 °C
